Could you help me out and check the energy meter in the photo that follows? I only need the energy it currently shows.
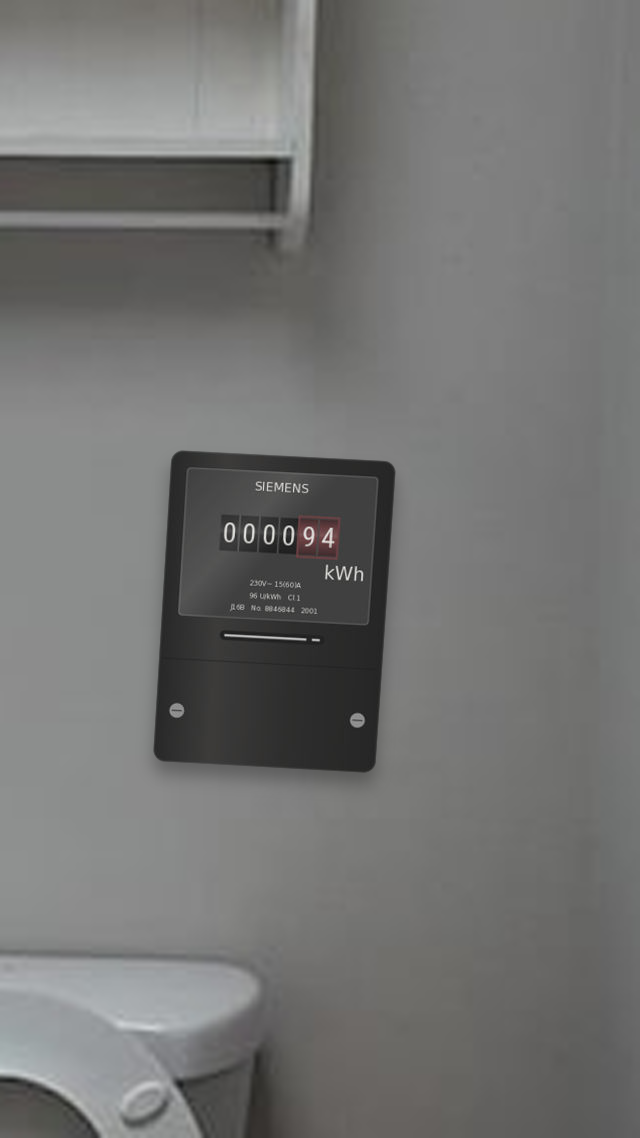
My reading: 0.94 kWh
